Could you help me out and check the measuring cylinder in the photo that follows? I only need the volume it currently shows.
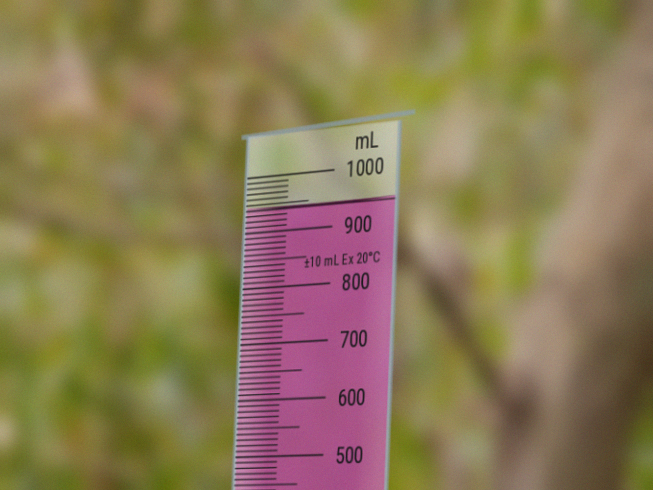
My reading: 940 mL
